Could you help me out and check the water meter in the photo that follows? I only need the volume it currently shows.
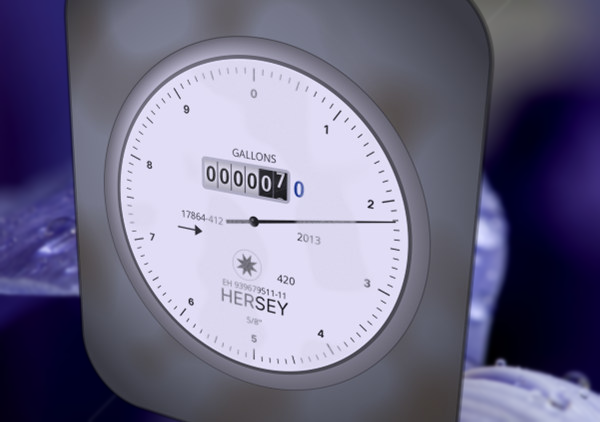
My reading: 72.2 gal
